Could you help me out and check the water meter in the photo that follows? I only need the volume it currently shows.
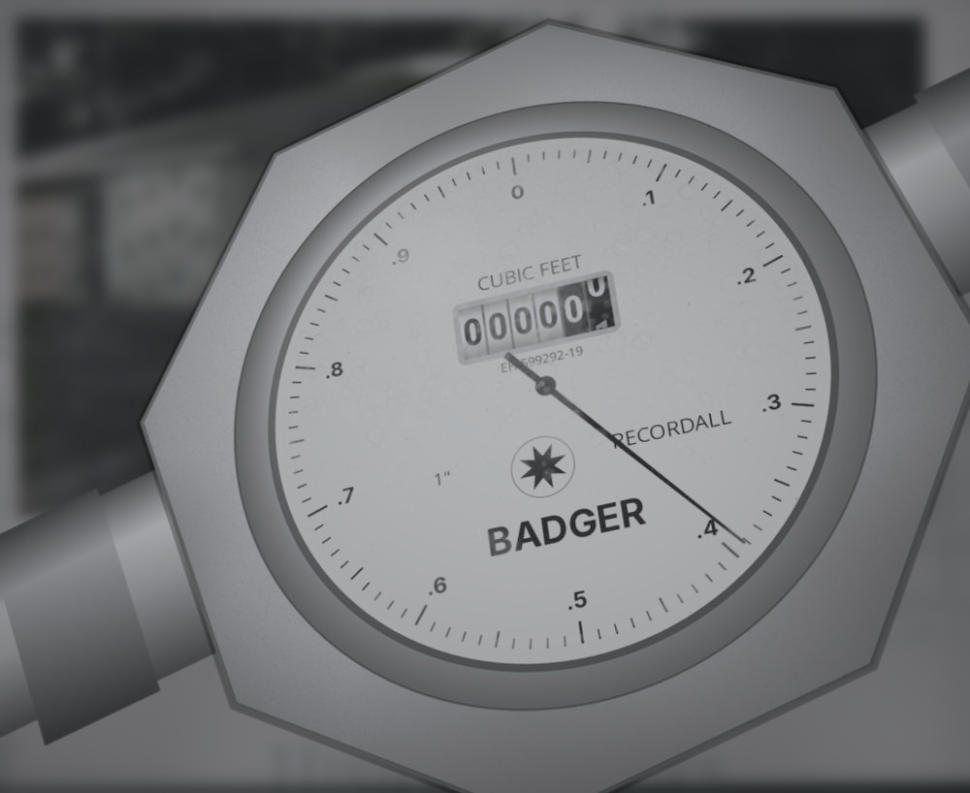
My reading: 0.39 ft³
